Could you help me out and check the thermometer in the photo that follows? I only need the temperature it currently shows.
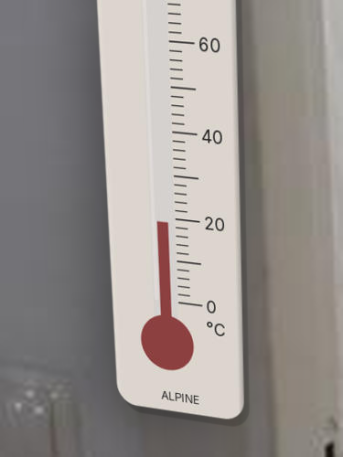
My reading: 19 °C
